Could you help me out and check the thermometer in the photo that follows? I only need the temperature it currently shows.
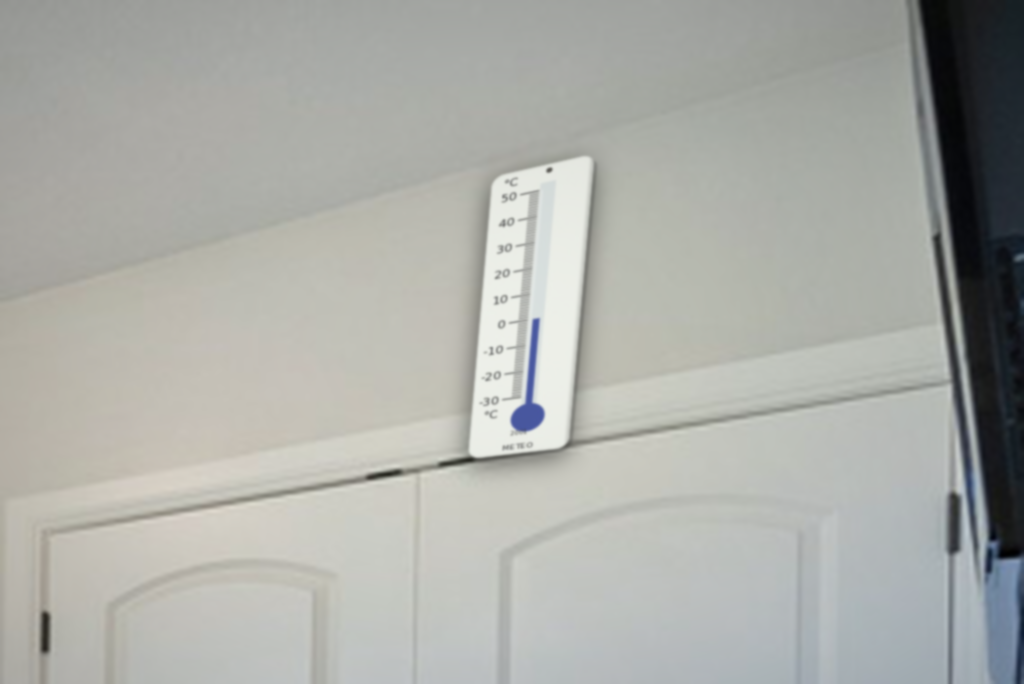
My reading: 0 °C
